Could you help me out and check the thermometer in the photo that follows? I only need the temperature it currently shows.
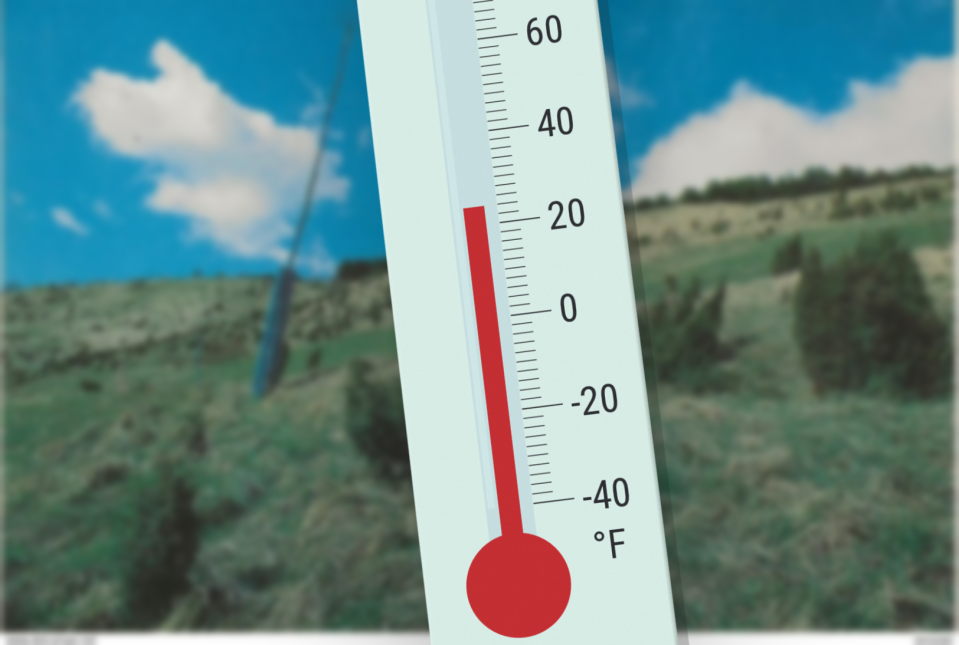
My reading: 24 °F
